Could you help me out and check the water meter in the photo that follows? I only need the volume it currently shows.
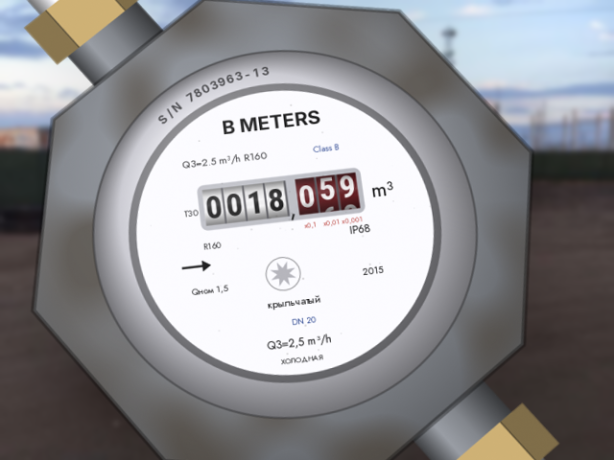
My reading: 18.059 m³
